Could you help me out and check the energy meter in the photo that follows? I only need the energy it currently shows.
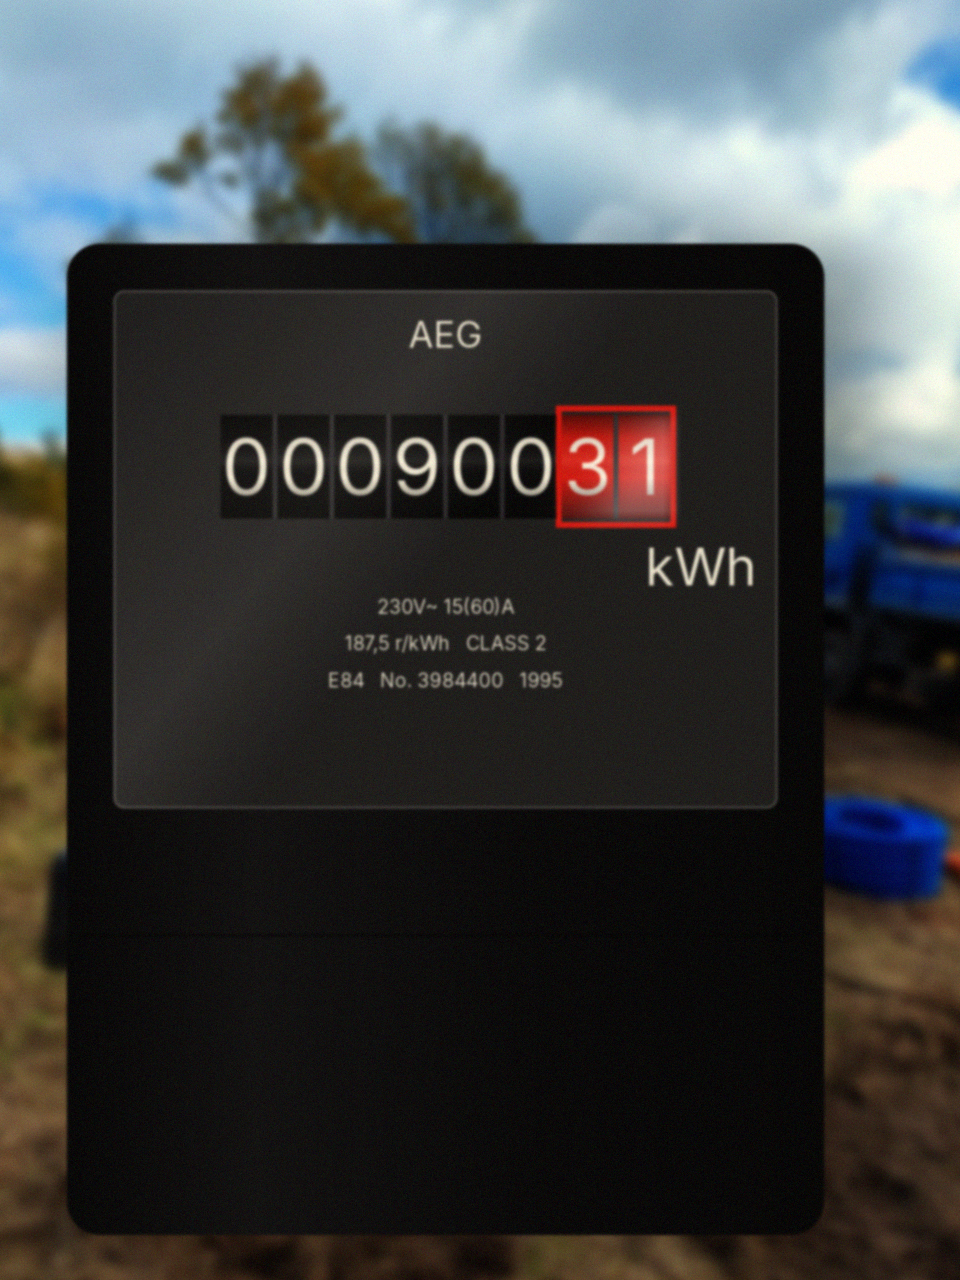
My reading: 900.31 kWh
